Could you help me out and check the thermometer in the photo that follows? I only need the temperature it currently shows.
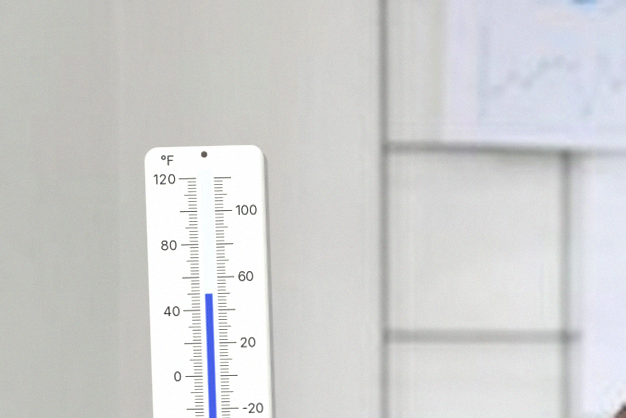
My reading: 50 °F
